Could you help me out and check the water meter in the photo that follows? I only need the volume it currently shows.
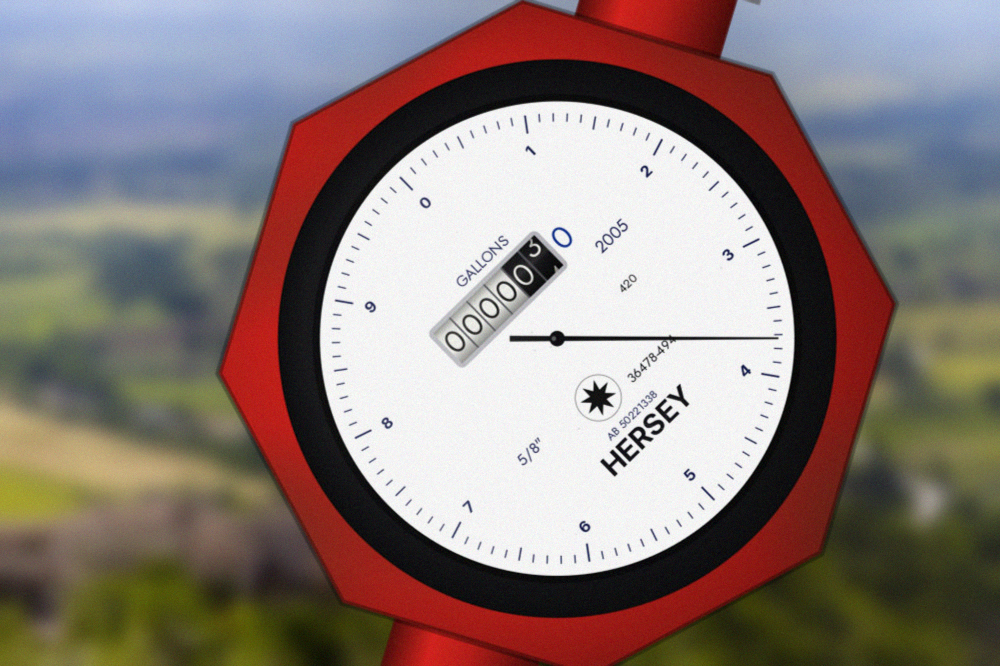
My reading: 33.7 gal
